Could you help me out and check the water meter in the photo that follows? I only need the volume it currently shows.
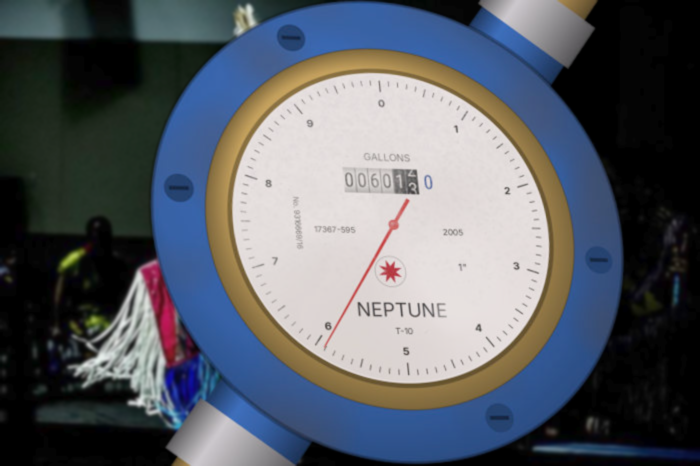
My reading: 60125.9 gal
